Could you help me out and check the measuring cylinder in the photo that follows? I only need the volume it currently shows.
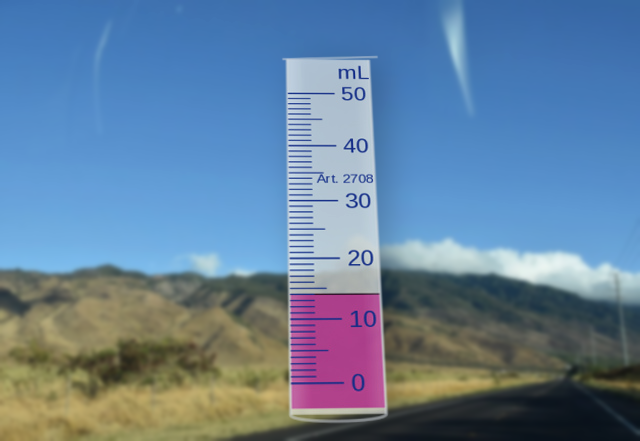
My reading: 14 mL
